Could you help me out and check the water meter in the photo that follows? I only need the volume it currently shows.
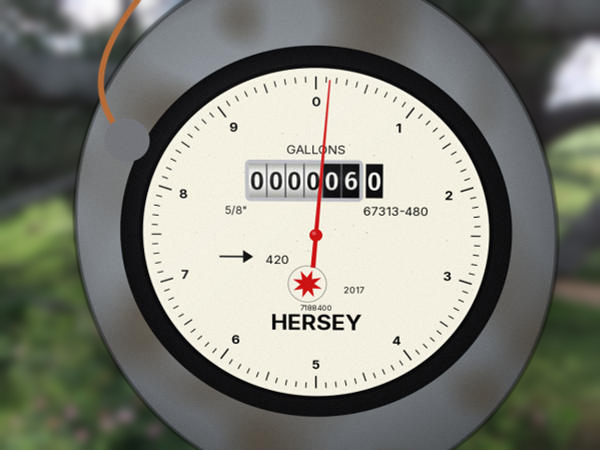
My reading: 60.1 gal
